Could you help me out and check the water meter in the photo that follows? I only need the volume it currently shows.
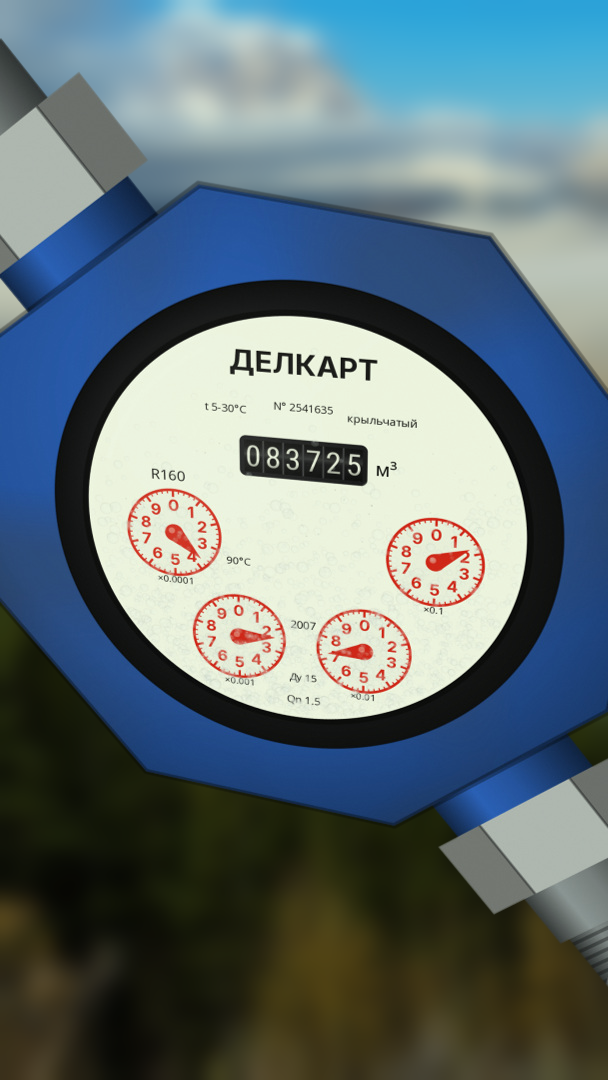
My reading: 83725.1723 m³
